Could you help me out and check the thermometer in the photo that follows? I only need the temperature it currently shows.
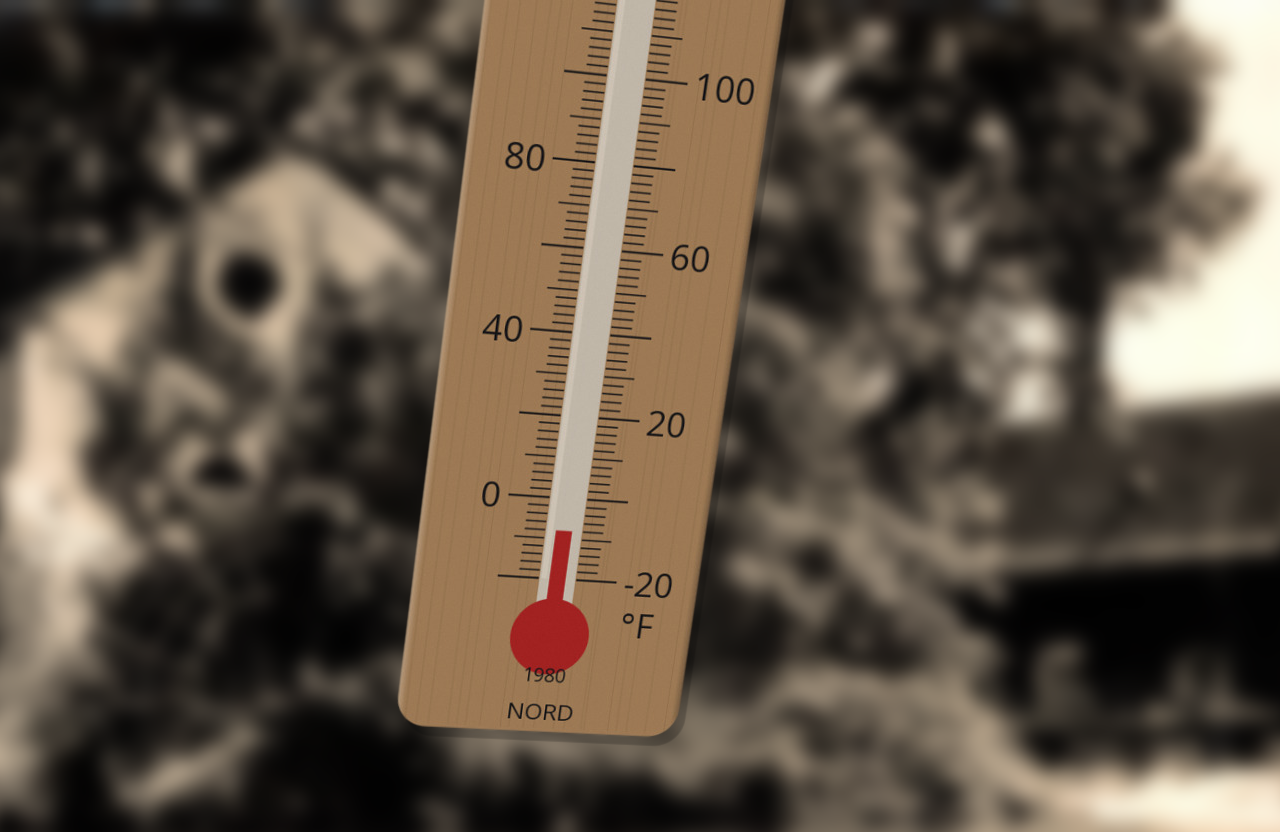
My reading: -8 °F
